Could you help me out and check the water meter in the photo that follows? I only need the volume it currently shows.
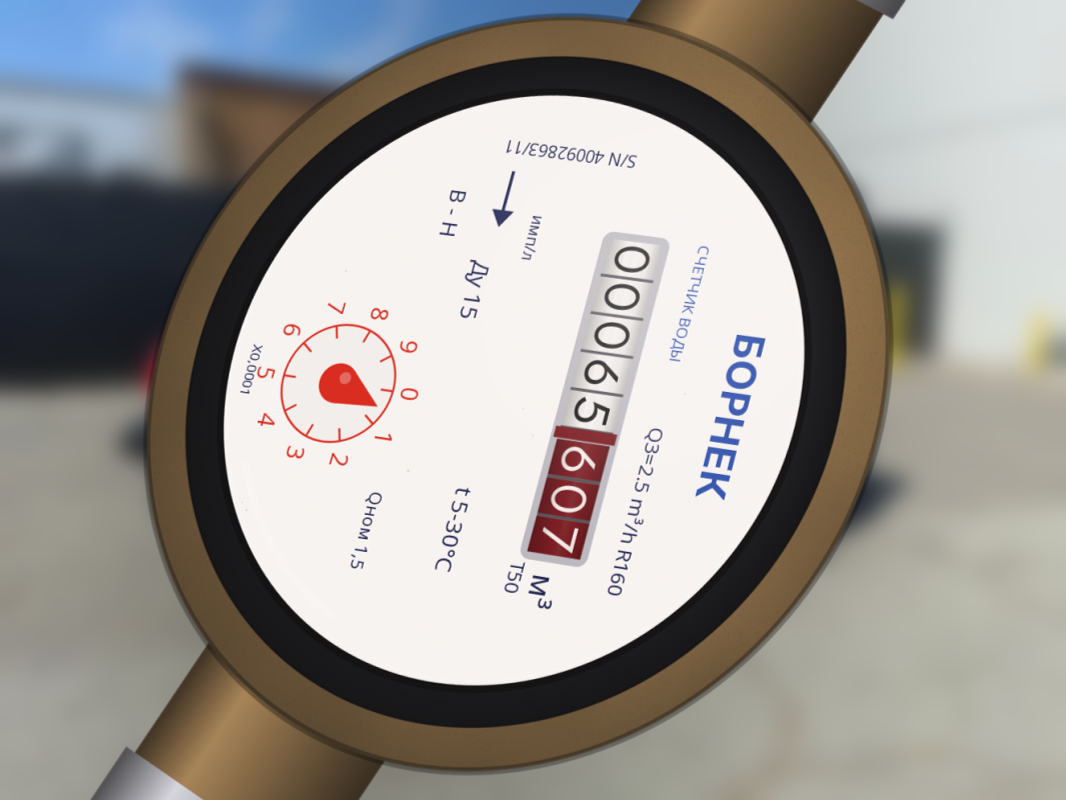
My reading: 65.6070 m³
